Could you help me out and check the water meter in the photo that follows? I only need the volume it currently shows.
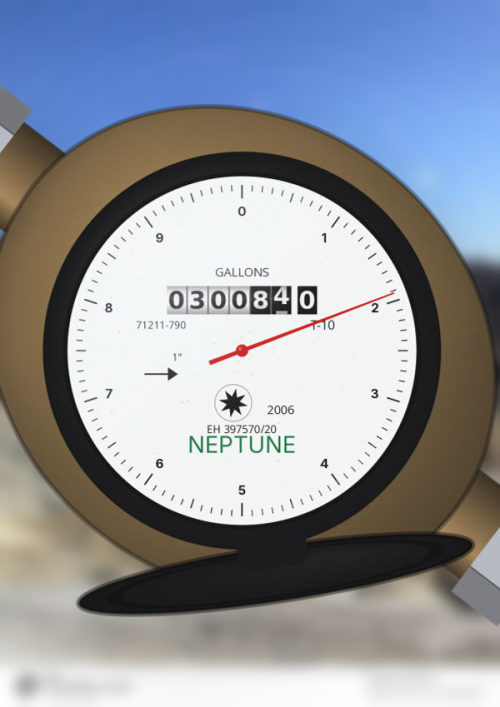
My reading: 300841.9 gal
